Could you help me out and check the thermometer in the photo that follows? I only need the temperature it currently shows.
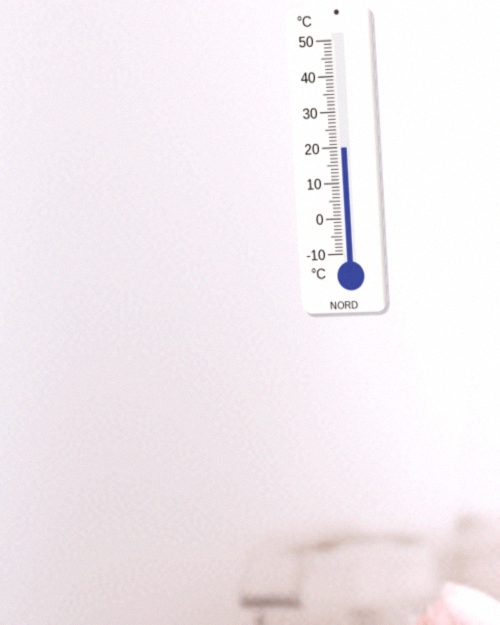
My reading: 20 °C
